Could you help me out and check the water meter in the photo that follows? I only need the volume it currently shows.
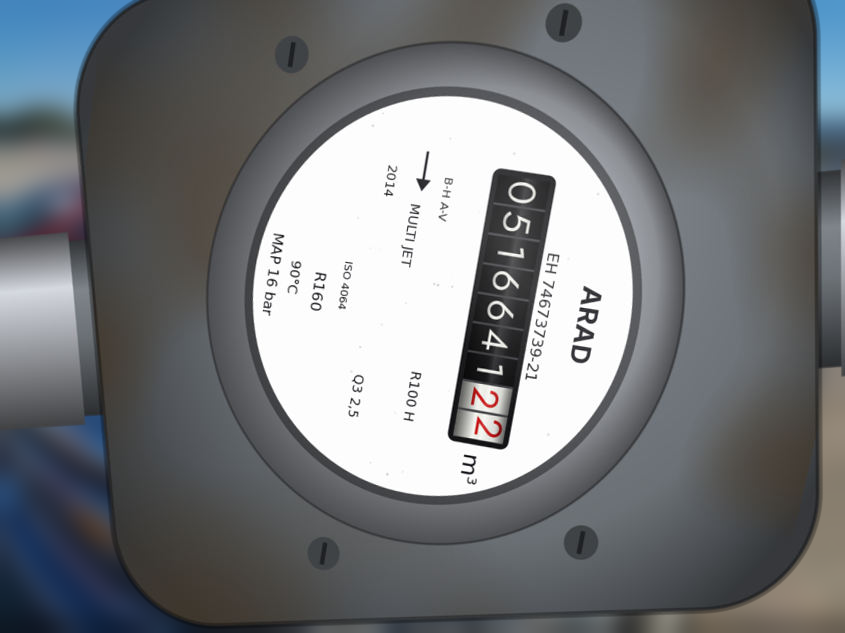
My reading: 516641.22 m³
